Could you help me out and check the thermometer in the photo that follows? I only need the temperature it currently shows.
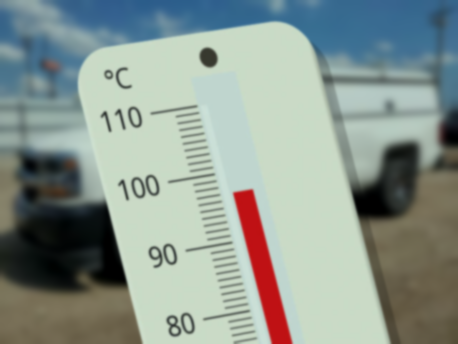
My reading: 97 °C
